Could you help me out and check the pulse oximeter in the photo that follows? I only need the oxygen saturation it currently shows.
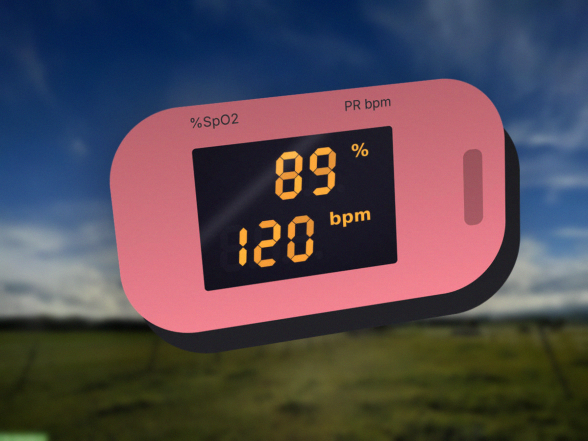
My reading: 89 %
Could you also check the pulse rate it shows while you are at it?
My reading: 120 bpm
